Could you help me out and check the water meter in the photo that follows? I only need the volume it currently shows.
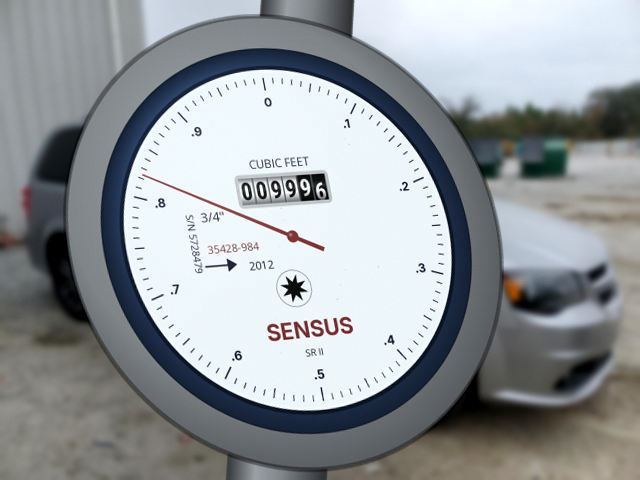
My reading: 9995.82 ft³
